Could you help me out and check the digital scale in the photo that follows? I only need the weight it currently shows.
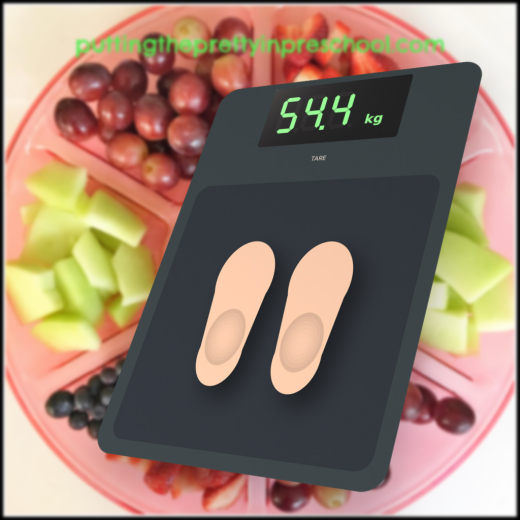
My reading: 54.4 kg
